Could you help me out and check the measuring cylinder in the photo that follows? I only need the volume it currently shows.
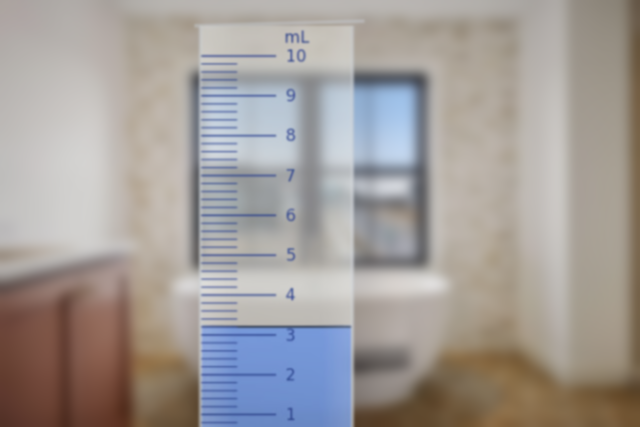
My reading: 3.2 mL
